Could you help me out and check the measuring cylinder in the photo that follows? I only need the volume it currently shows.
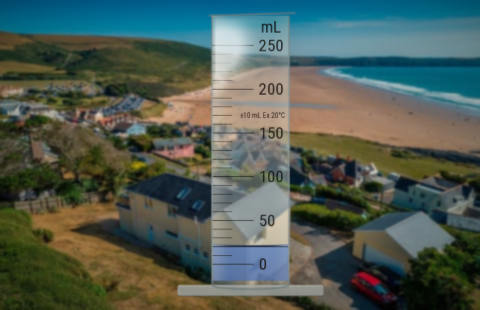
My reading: 20 mL
